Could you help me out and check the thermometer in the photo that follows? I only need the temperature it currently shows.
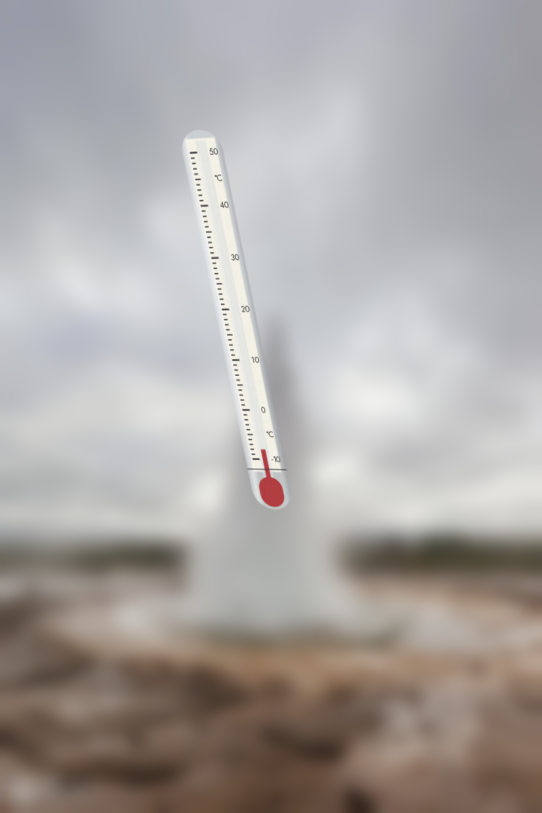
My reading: -8 °C
